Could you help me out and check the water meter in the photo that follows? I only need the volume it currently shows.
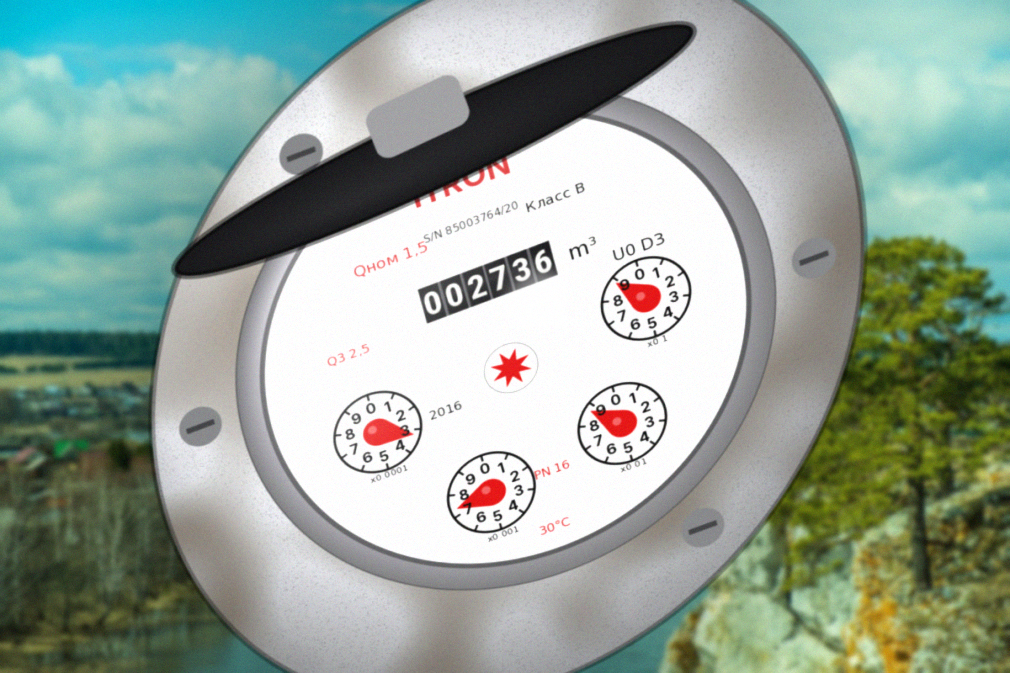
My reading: 2736.8873 m³
